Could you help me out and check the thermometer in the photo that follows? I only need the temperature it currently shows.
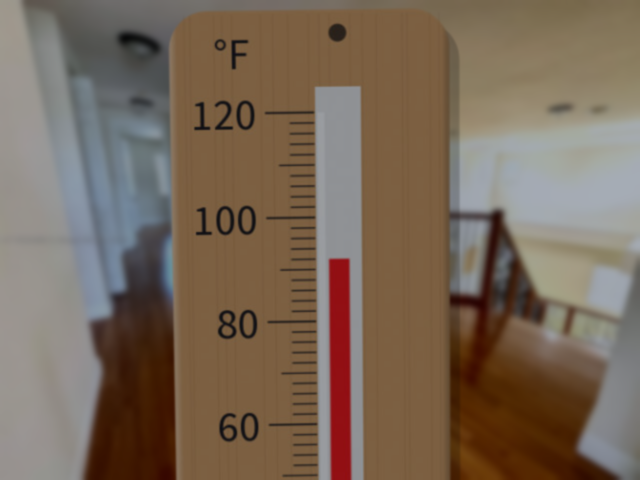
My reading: 92 °F
